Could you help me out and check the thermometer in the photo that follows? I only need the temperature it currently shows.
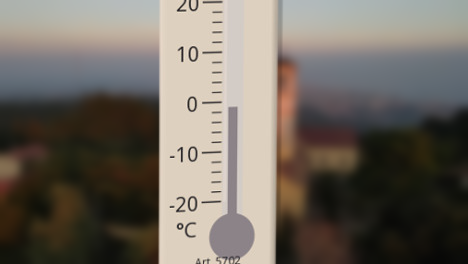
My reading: -1 °C
